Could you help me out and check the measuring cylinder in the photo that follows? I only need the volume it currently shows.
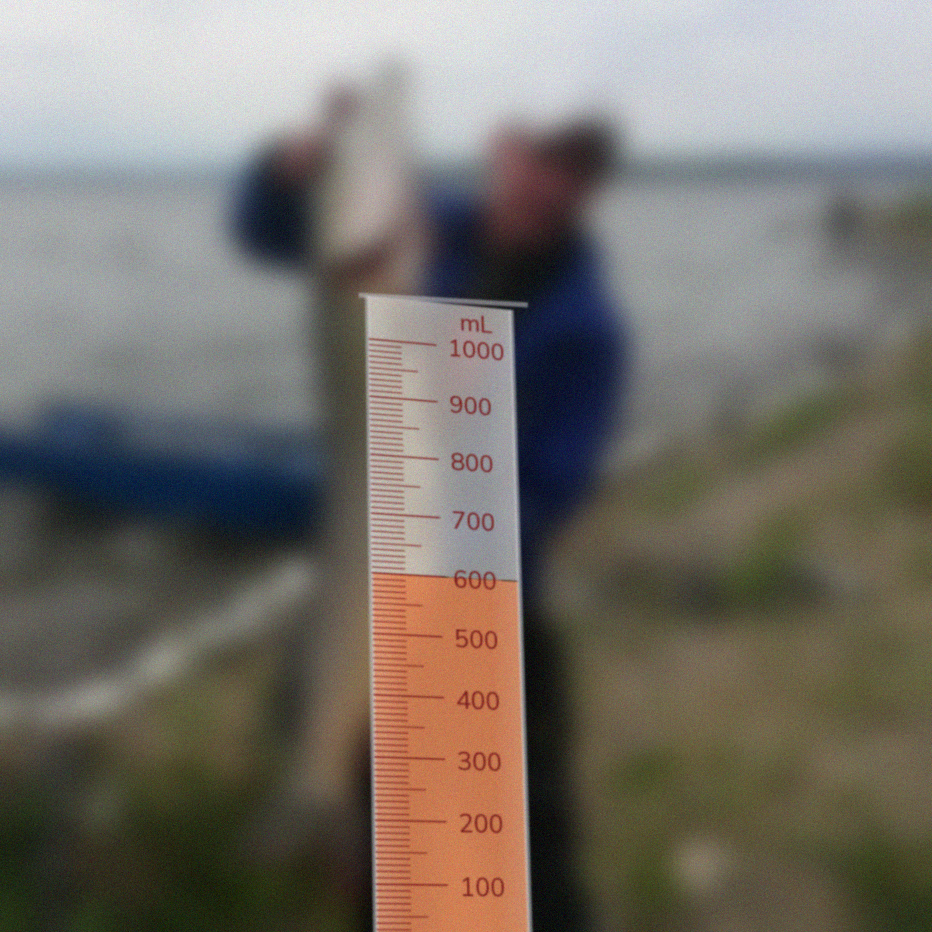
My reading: 600 mL
